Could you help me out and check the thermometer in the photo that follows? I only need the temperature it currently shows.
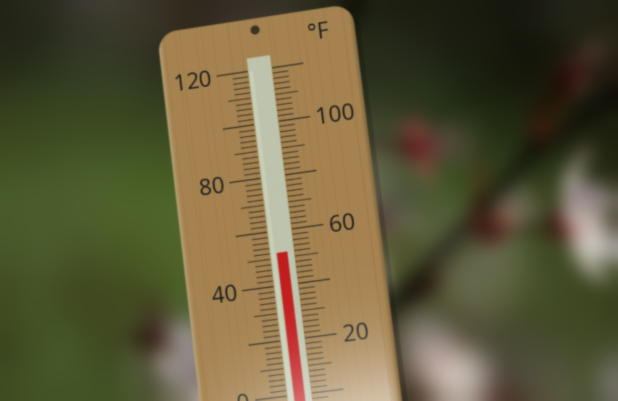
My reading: 52 °F
